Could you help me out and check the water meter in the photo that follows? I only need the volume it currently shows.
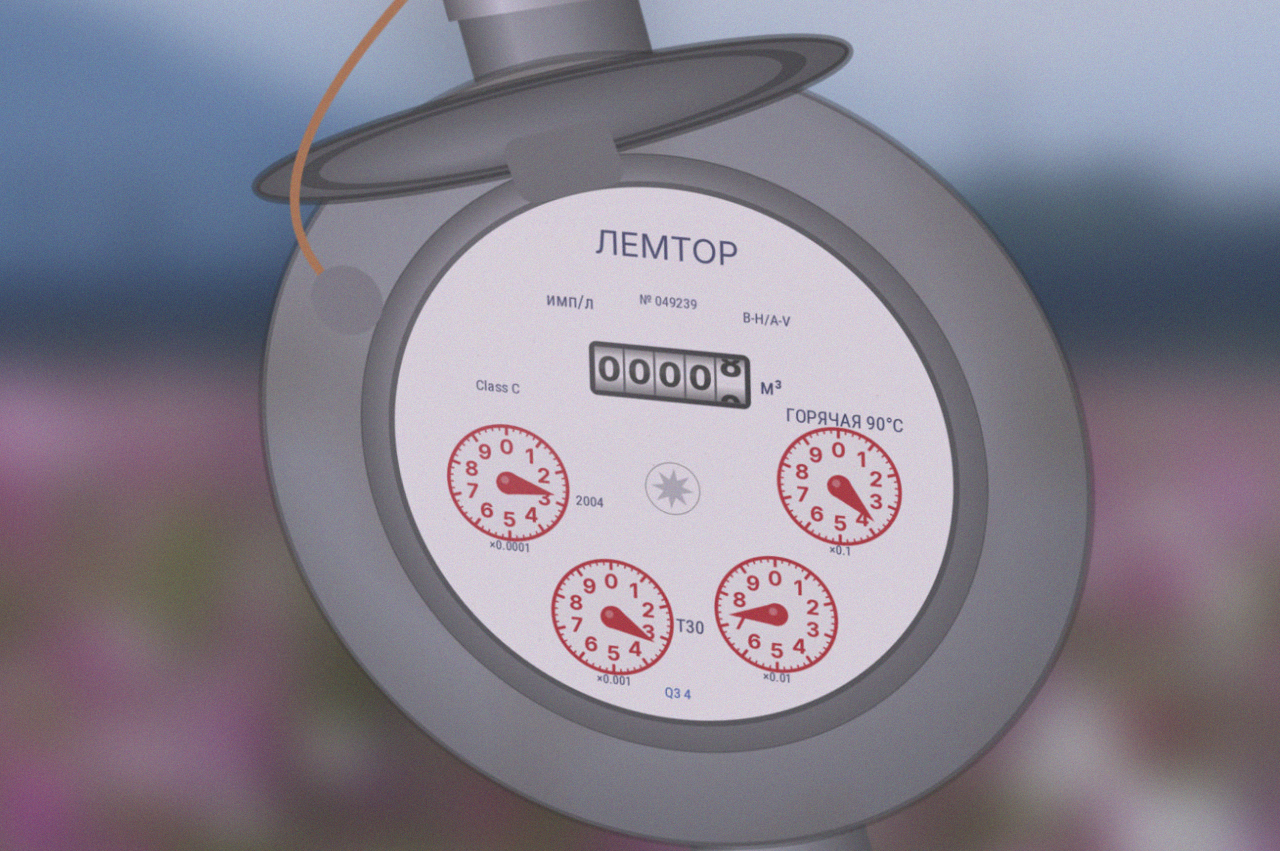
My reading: 8.3732 m³
